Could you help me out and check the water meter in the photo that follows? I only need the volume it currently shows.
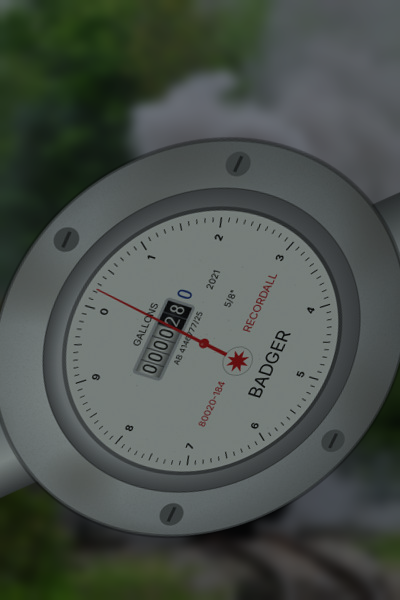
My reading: 280.2 gal
